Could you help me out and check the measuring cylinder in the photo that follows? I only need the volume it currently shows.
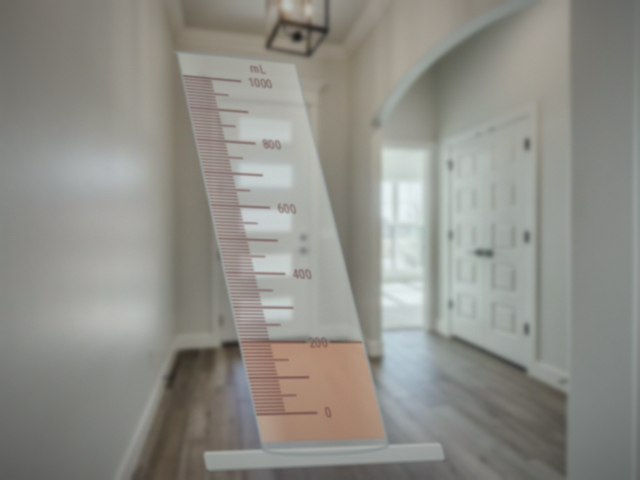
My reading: 200 mL
